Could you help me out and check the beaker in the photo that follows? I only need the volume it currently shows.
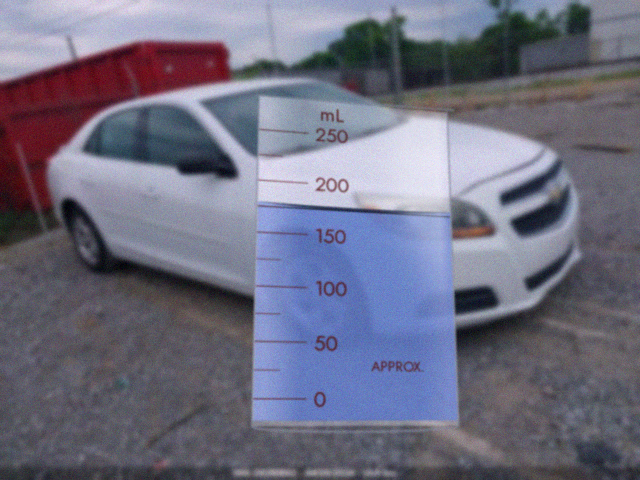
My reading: 175 mL
